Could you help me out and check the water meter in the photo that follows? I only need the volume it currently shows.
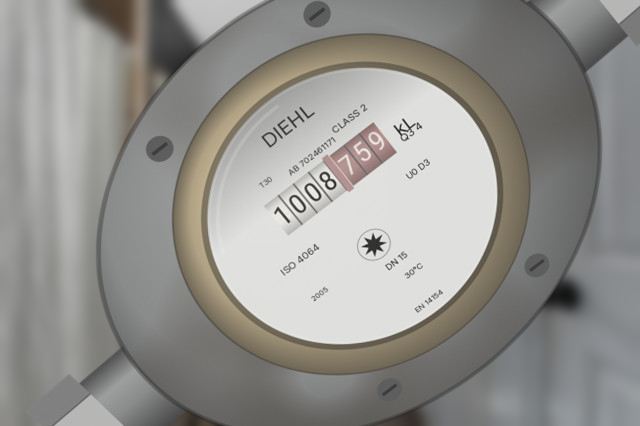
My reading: 1008.759 kL
